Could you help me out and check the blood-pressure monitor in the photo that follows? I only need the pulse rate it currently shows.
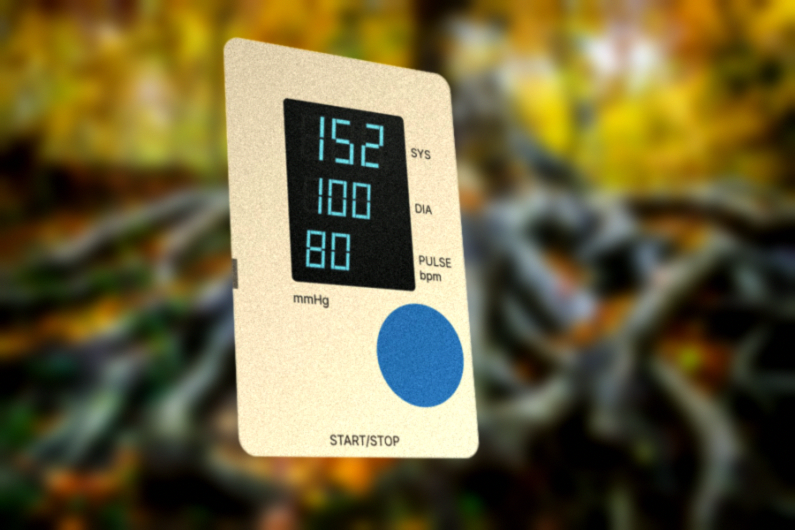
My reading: 80 bpm
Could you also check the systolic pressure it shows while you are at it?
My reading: 152 mmHg
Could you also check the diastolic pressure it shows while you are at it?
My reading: 100 mmHg
